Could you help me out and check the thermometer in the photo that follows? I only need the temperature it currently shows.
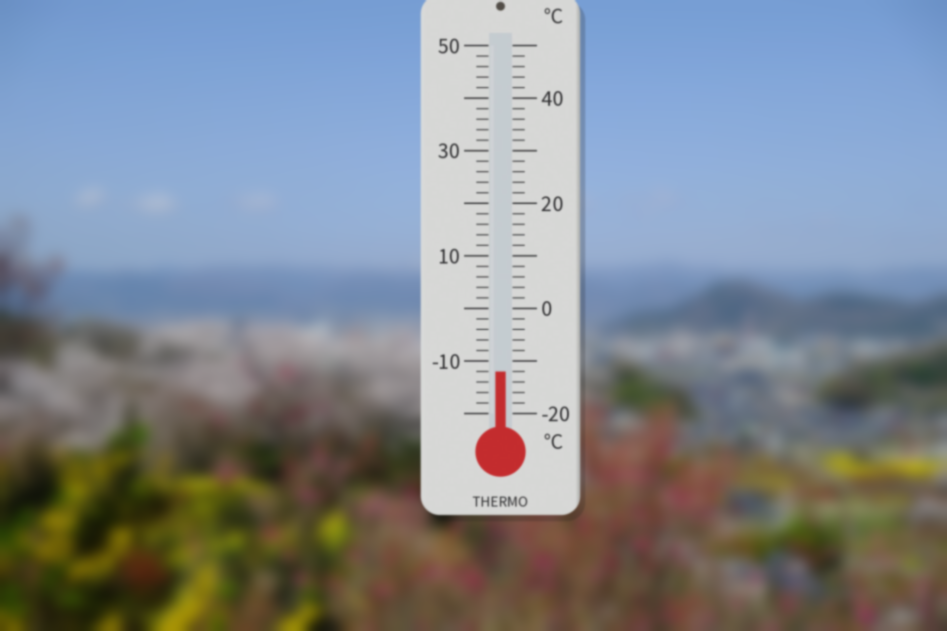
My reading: -12 °C
